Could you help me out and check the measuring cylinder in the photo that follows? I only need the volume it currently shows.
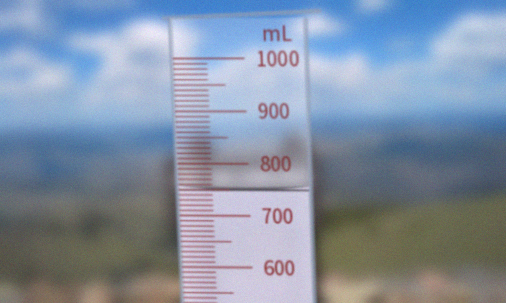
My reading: 750 mL
